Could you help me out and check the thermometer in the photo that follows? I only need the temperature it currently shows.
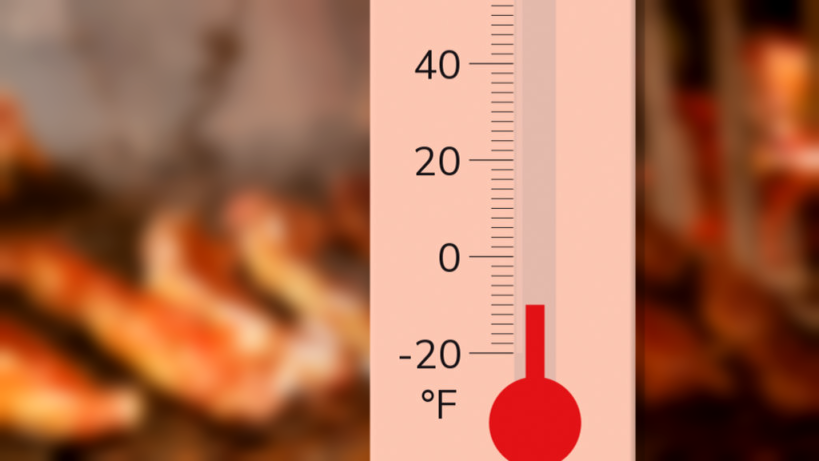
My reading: -10 °F
